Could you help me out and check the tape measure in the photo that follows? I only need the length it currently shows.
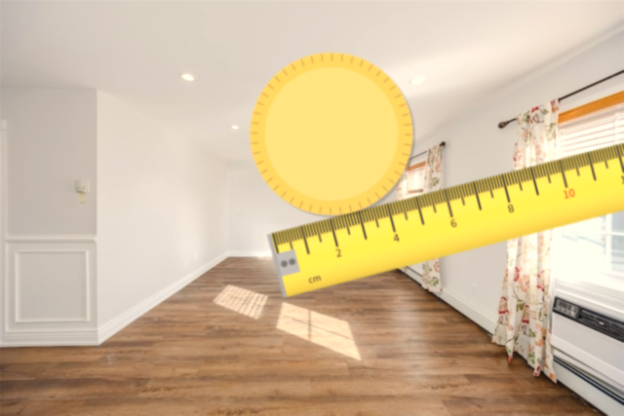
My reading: 5.5 cm
